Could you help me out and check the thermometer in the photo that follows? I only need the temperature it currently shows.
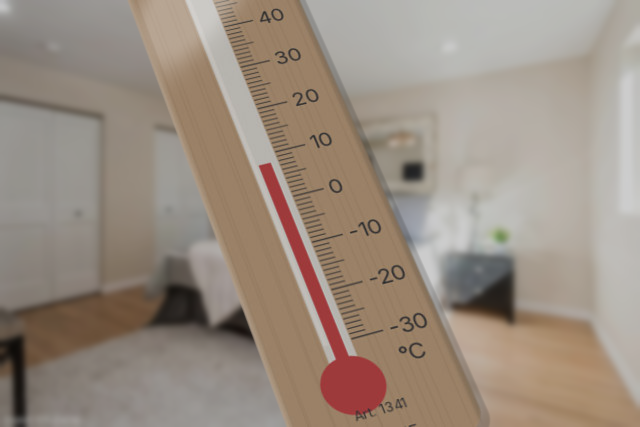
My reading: 8 °C
